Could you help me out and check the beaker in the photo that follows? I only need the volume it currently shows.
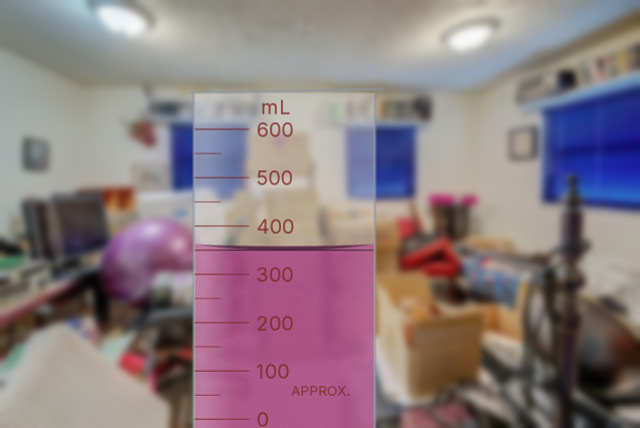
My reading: 350 mL
